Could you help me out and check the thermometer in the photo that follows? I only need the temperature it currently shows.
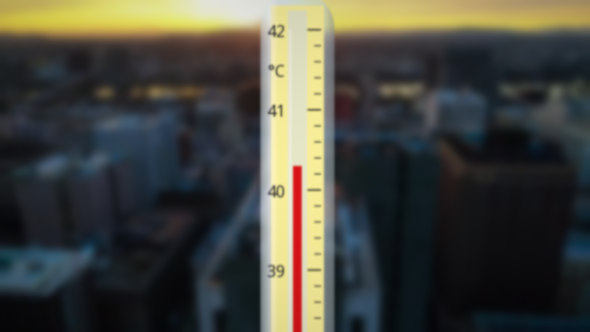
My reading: 40.3 °C
